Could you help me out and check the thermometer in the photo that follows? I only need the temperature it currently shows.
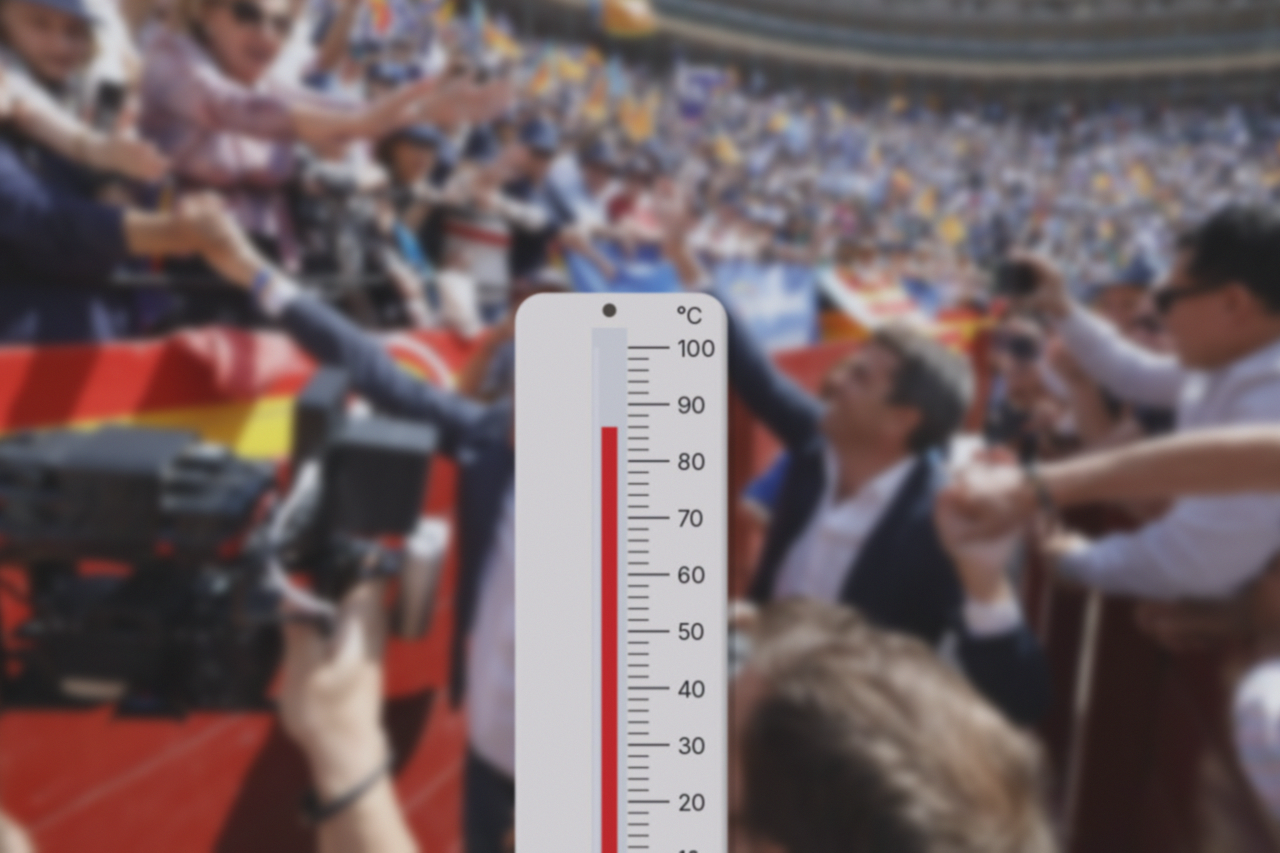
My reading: 86 °C
